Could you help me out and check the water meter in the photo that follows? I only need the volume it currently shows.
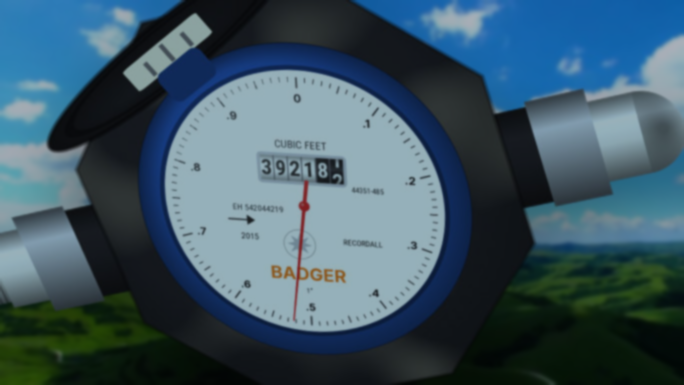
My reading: 392181.52 ft³
